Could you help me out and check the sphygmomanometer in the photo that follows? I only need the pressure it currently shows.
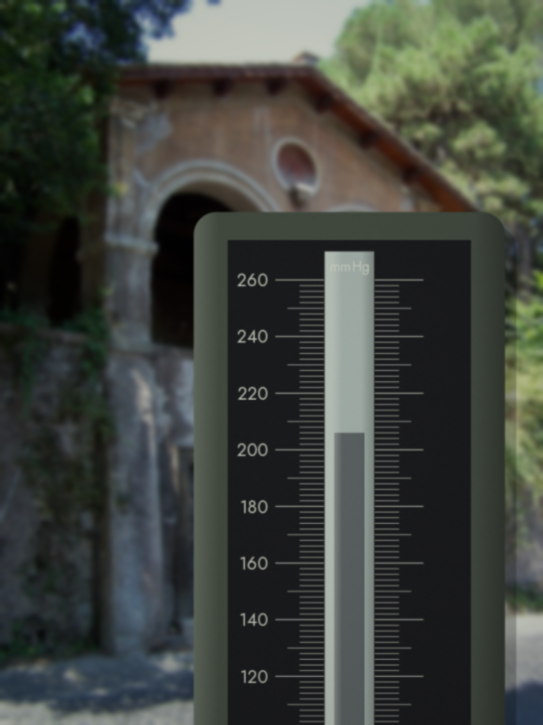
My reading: 206 mmHg
